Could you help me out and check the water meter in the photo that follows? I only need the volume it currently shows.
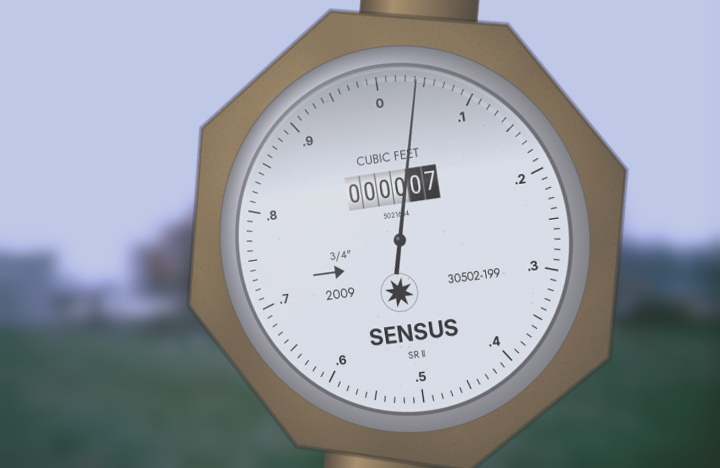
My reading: 7.04 ft³
